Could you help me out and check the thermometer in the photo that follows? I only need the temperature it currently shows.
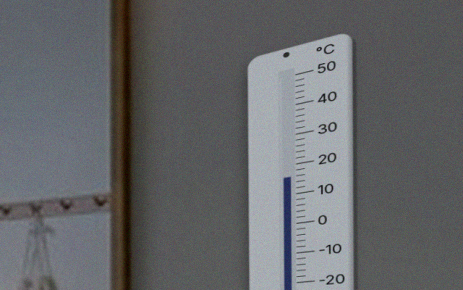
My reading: 16 °C
